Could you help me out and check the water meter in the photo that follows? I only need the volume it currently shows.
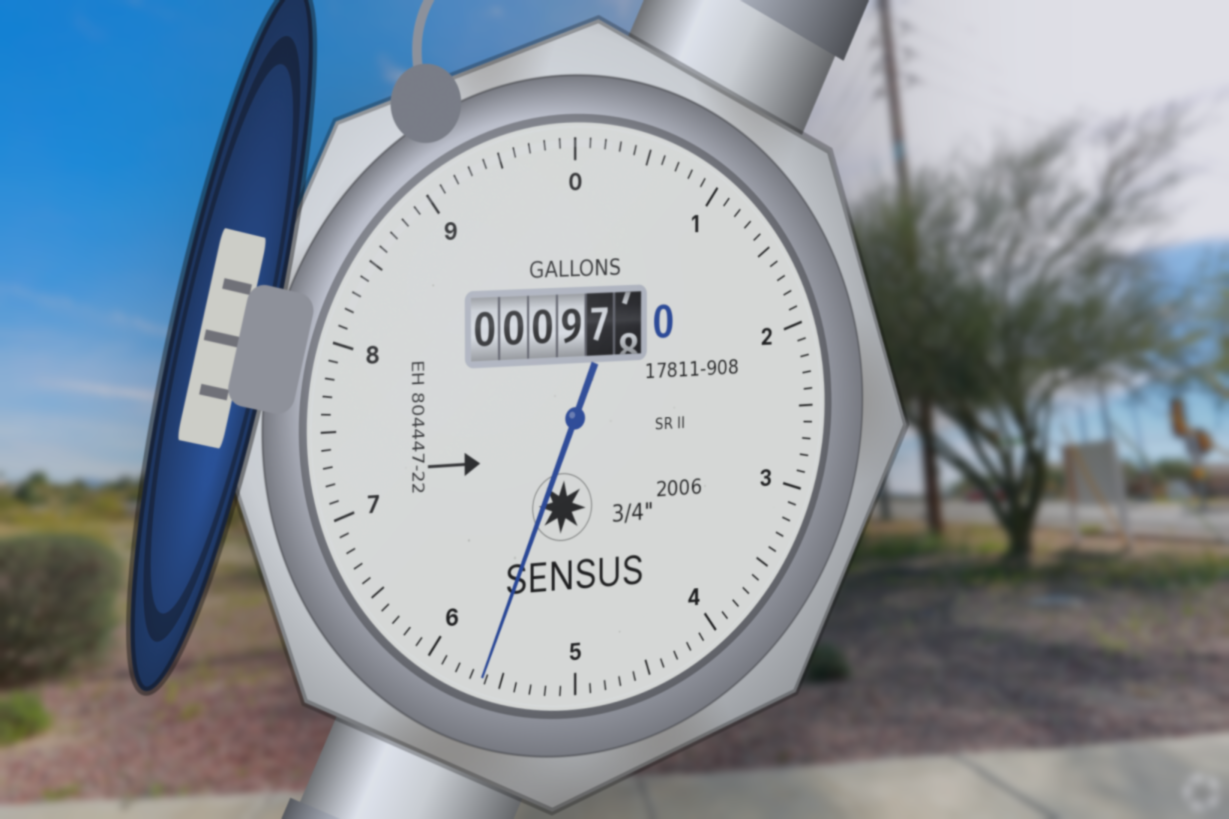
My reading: 9775.6 gal
